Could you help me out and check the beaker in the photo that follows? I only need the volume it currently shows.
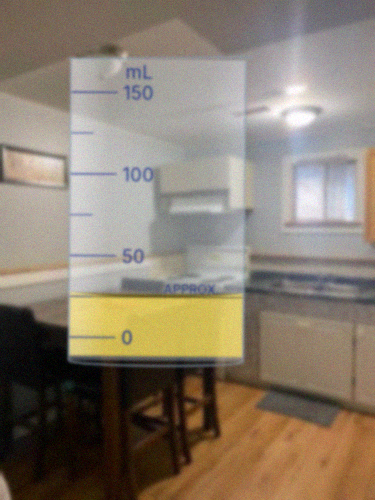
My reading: 25 mL
